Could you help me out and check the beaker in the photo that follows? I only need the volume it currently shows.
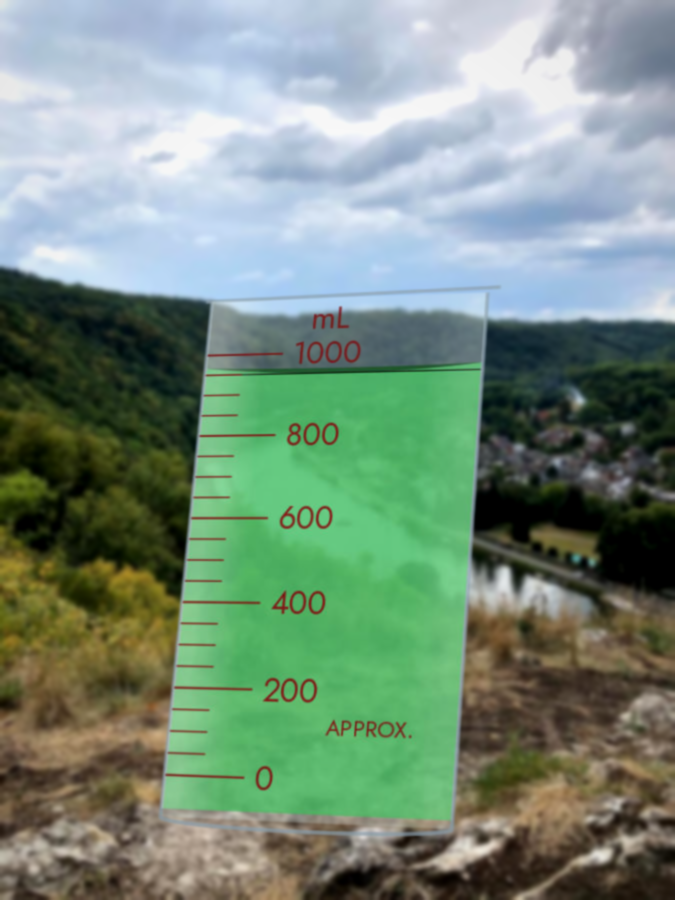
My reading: 950 mL
